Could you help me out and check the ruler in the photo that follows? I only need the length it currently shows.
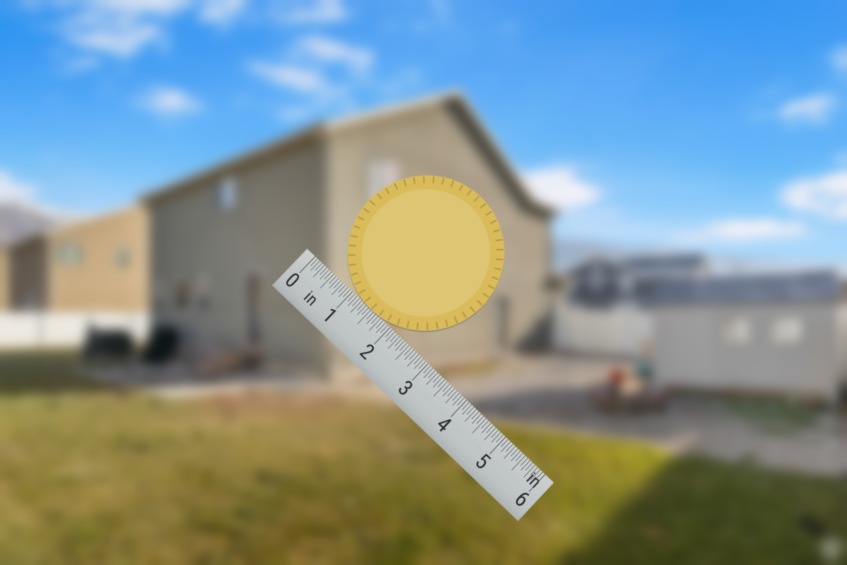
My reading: 3 in
